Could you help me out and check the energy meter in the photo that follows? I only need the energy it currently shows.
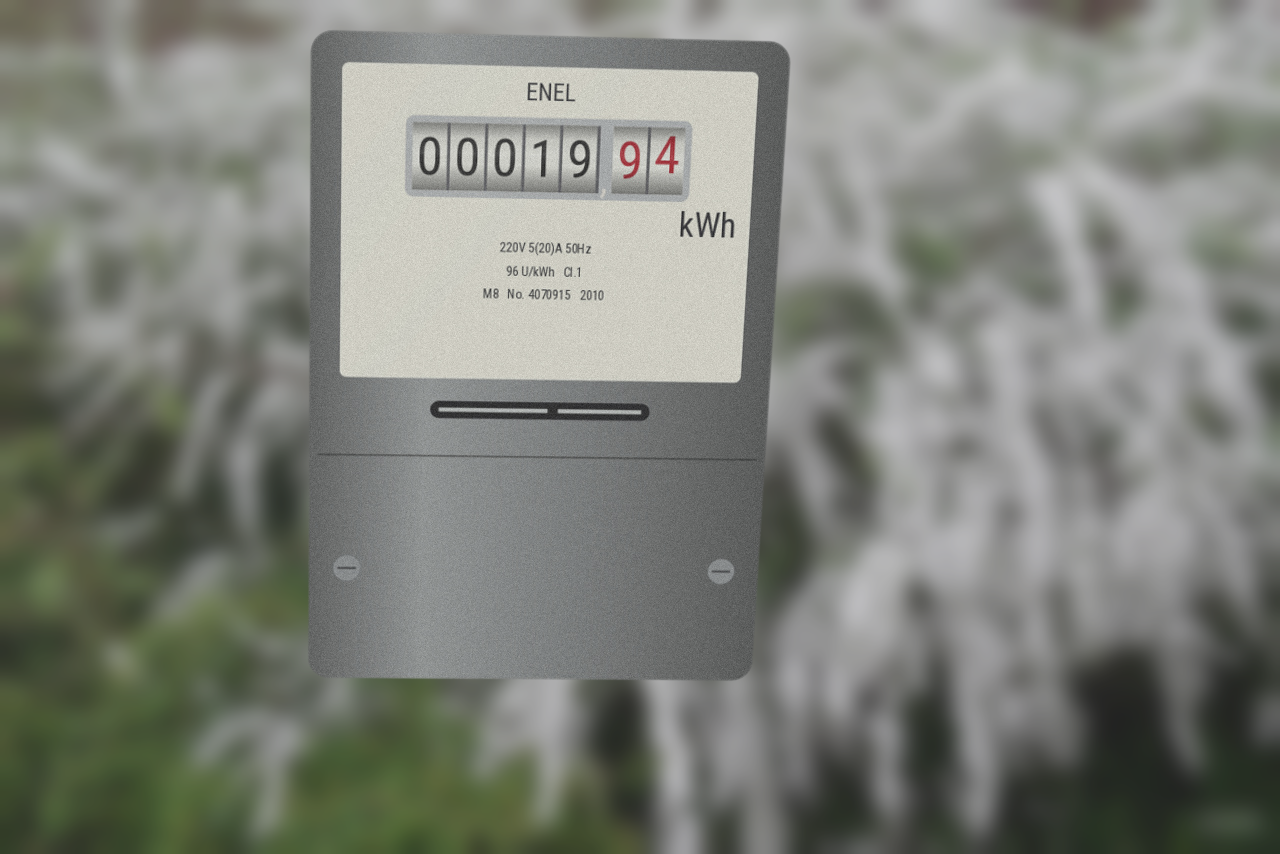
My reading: 19.94 kWh
